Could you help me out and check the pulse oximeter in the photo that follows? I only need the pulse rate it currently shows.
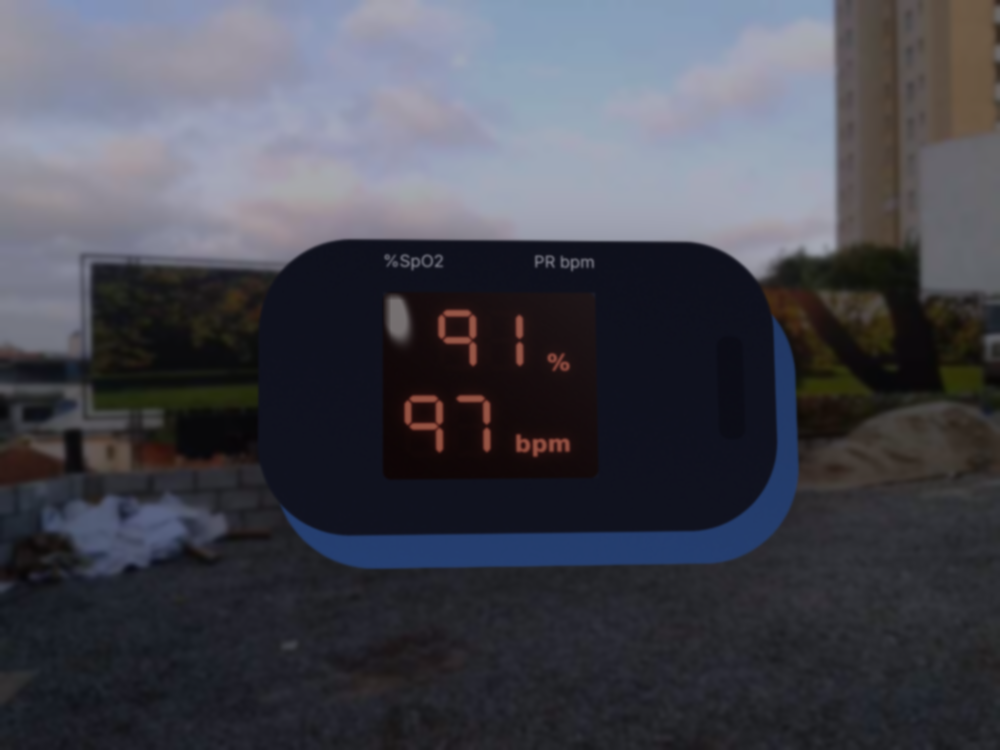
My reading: 97 bpm
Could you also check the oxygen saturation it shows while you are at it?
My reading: 91 %
